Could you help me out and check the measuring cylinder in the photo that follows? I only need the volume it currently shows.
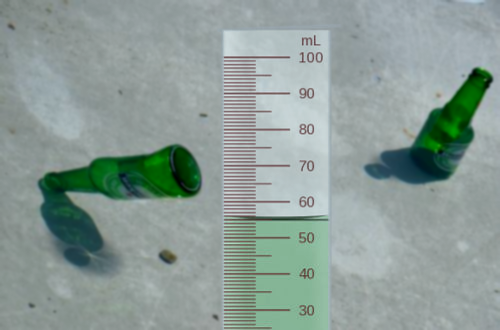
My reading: 55 mL
